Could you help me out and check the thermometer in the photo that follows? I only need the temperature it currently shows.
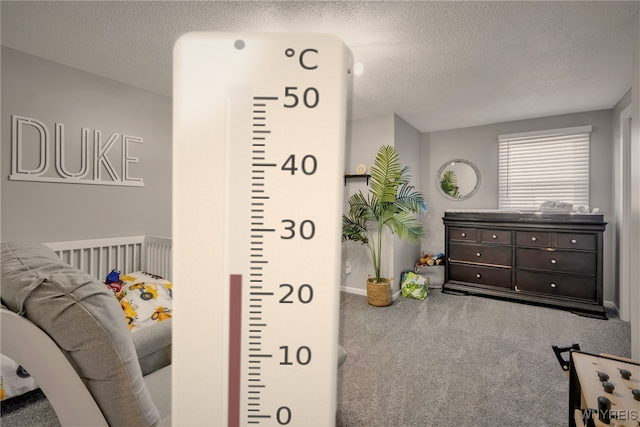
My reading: 23 °C
